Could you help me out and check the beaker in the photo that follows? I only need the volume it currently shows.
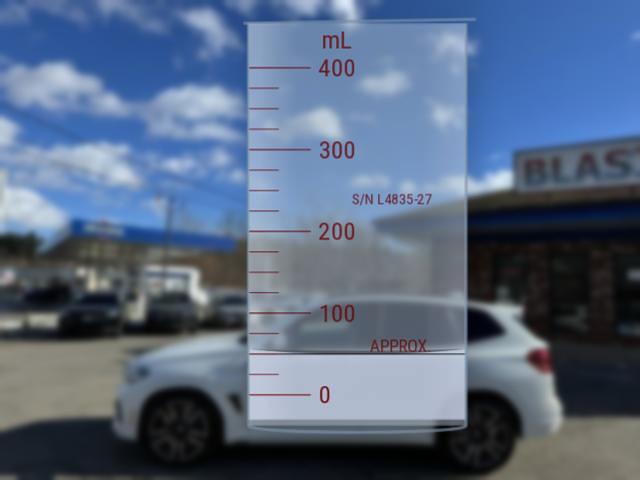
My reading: 50 mL
